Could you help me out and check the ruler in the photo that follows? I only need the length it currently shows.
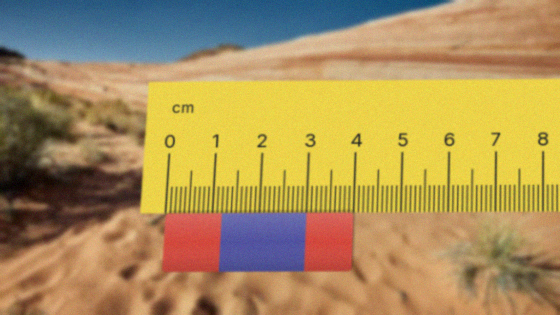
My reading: 4 cm
